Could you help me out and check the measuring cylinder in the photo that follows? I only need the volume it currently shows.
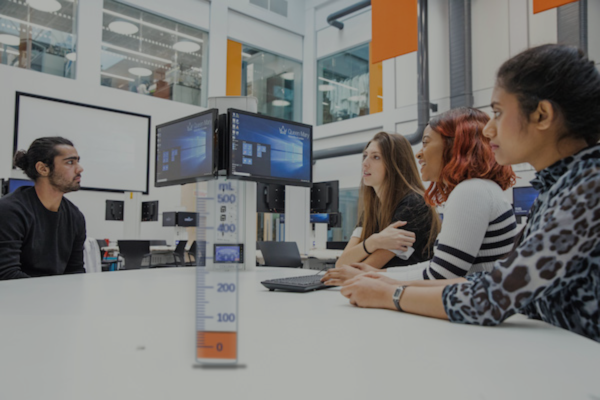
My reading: 50 mL
